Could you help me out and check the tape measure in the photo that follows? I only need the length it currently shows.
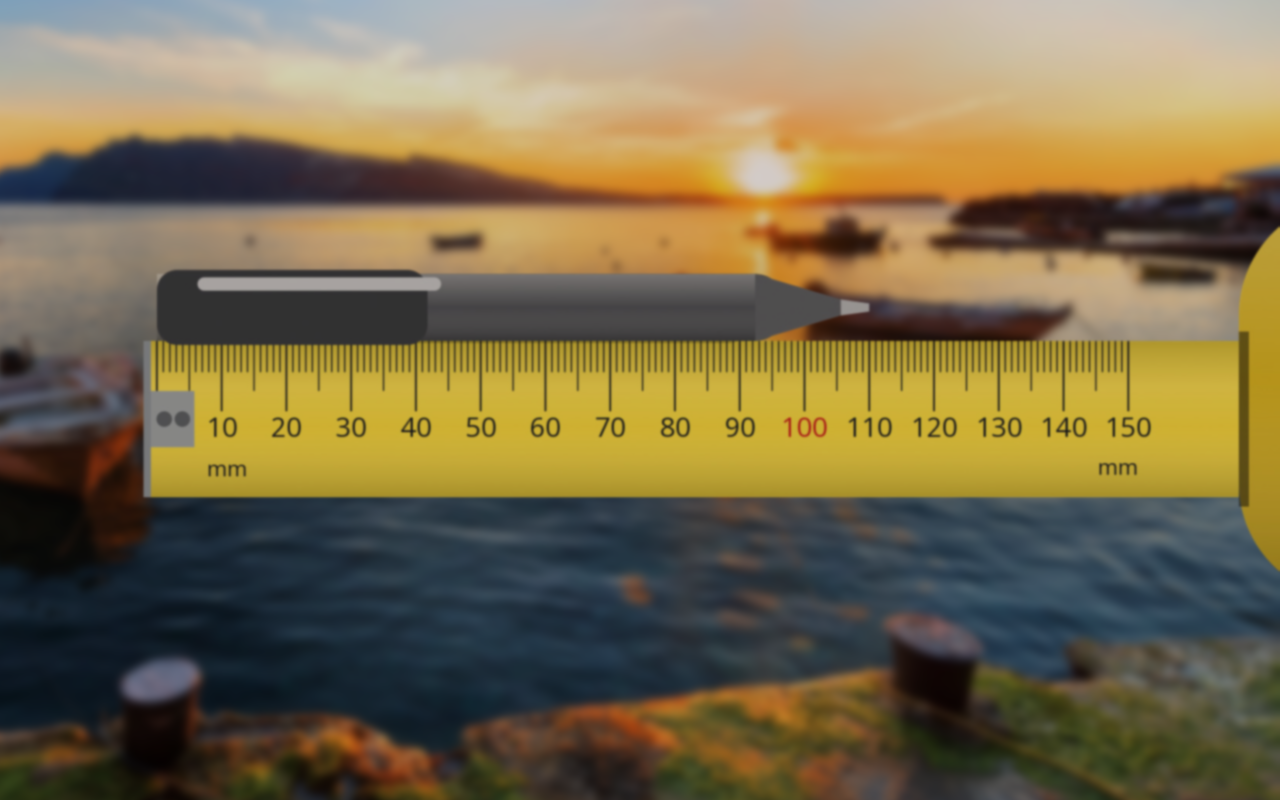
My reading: 110 mm
